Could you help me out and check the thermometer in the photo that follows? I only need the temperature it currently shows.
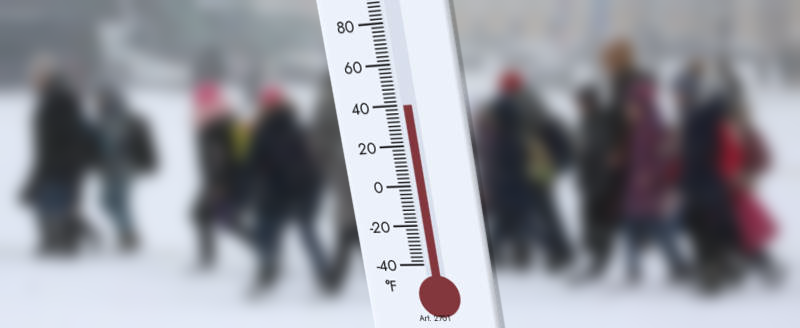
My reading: 40 °F
